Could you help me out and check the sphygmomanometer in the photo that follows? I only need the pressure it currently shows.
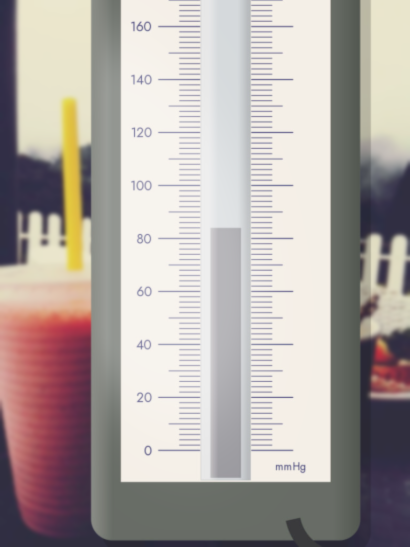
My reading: 84 mmHg
